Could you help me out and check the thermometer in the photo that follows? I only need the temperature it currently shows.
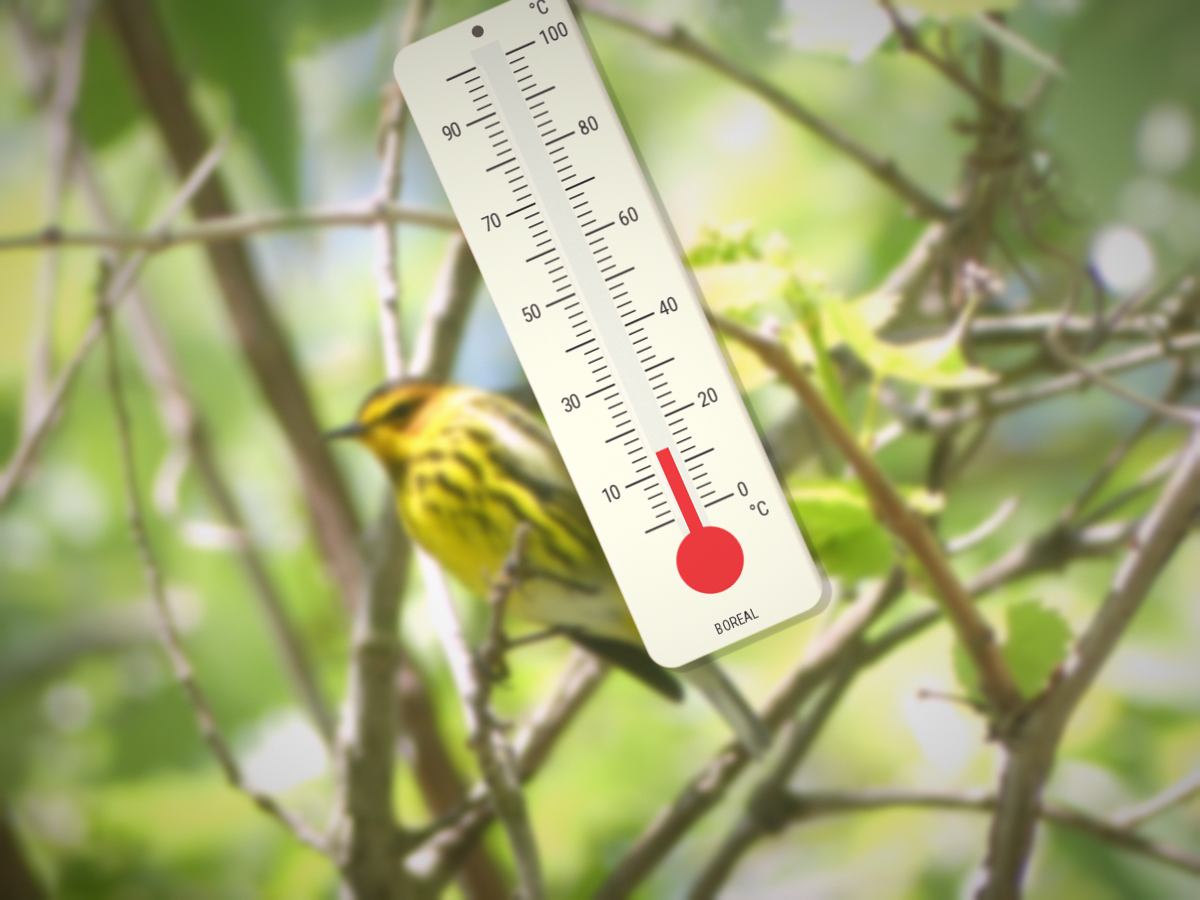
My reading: 14 °C
